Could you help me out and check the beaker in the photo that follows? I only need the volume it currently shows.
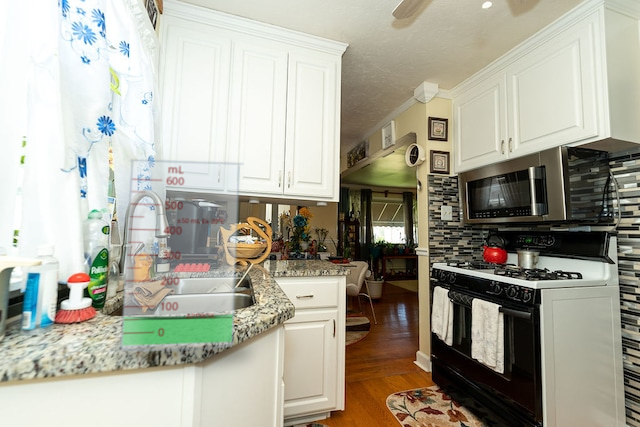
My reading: 50 mL
